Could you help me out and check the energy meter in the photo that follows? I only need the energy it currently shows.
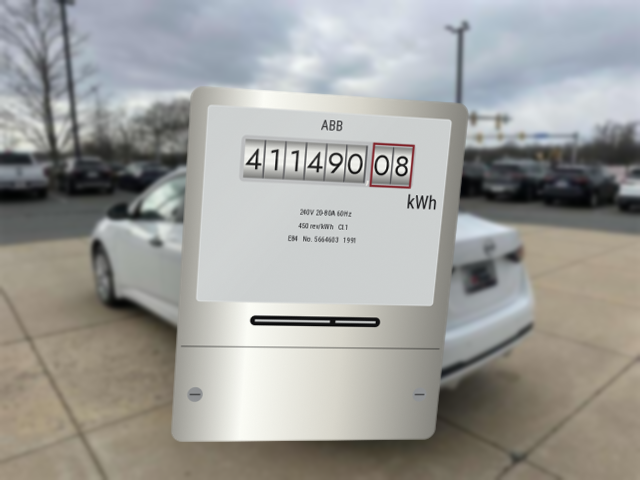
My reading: 411490.08 kWh
